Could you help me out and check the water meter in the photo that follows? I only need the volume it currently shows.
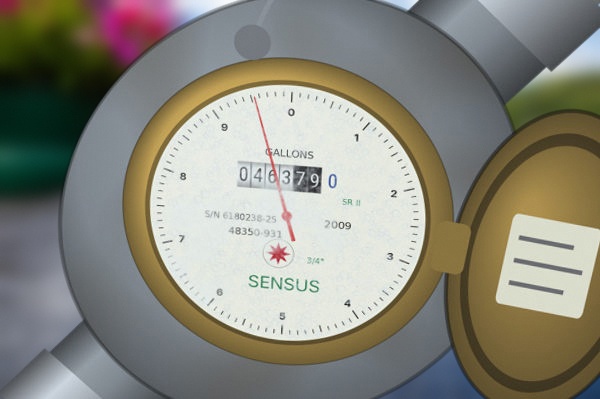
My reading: 463789.5 gal
